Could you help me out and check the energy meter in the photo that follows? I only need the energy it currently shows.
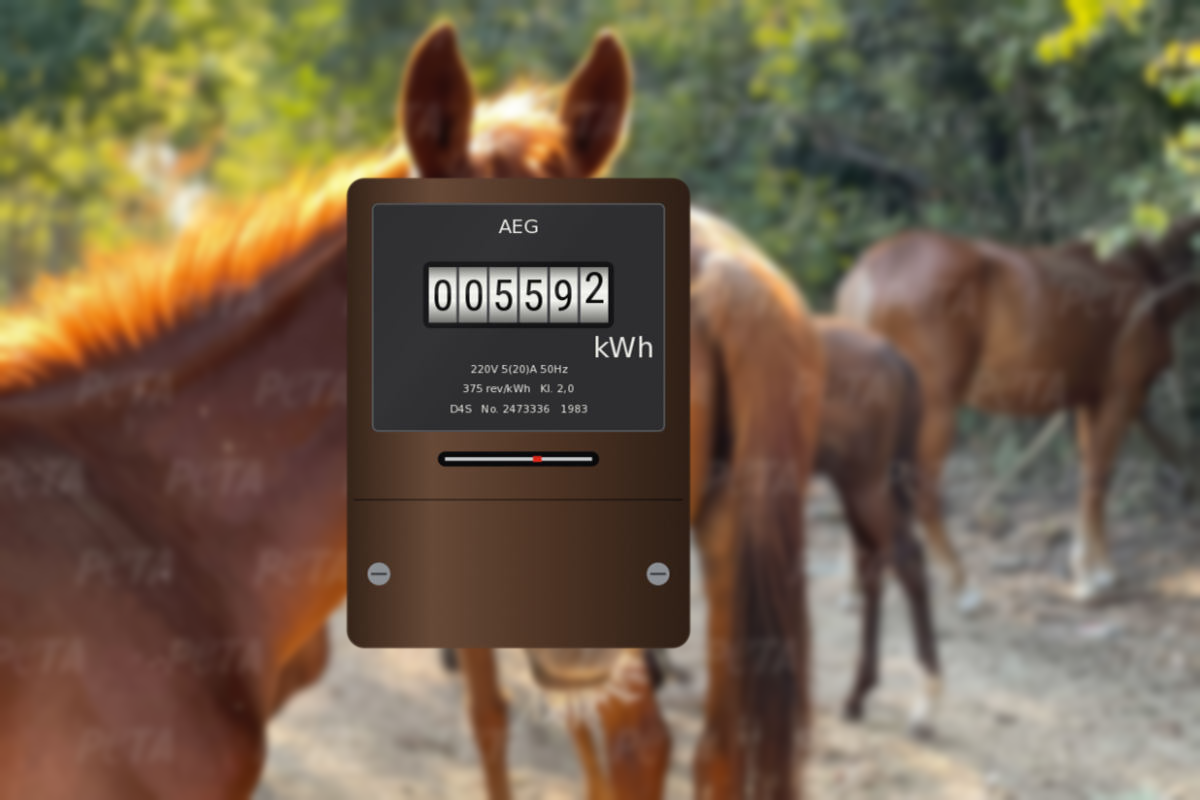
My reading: 5592 kWh
